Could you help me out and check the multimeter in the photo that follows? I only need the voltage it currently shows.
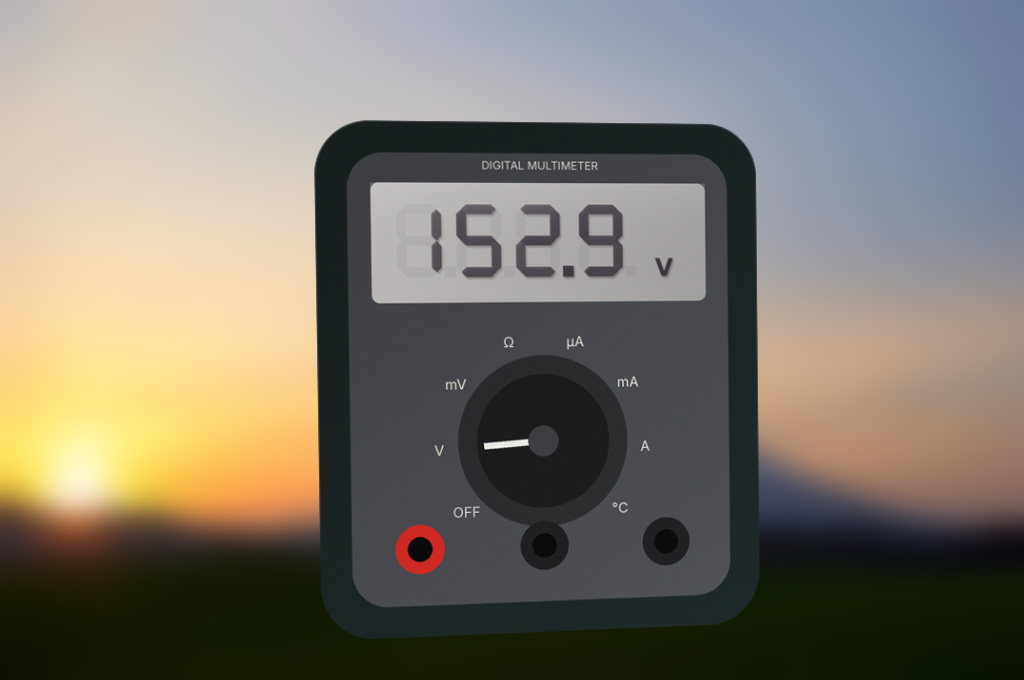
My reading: 152.9 V
